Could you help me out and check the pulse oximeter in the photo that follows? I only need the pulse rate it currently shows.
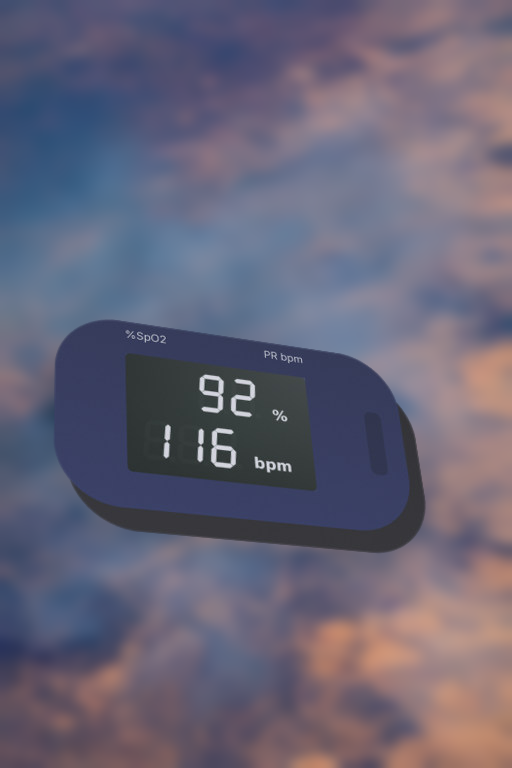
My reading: 116 bpm
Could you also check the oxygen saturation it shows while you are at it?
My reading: 92 %
